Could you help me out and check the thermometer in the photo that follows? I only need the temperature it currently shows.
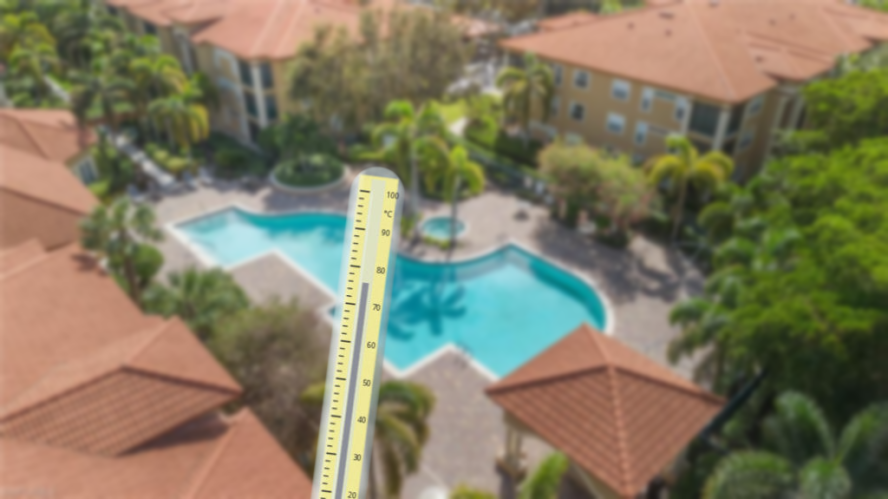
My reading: 76 °C
